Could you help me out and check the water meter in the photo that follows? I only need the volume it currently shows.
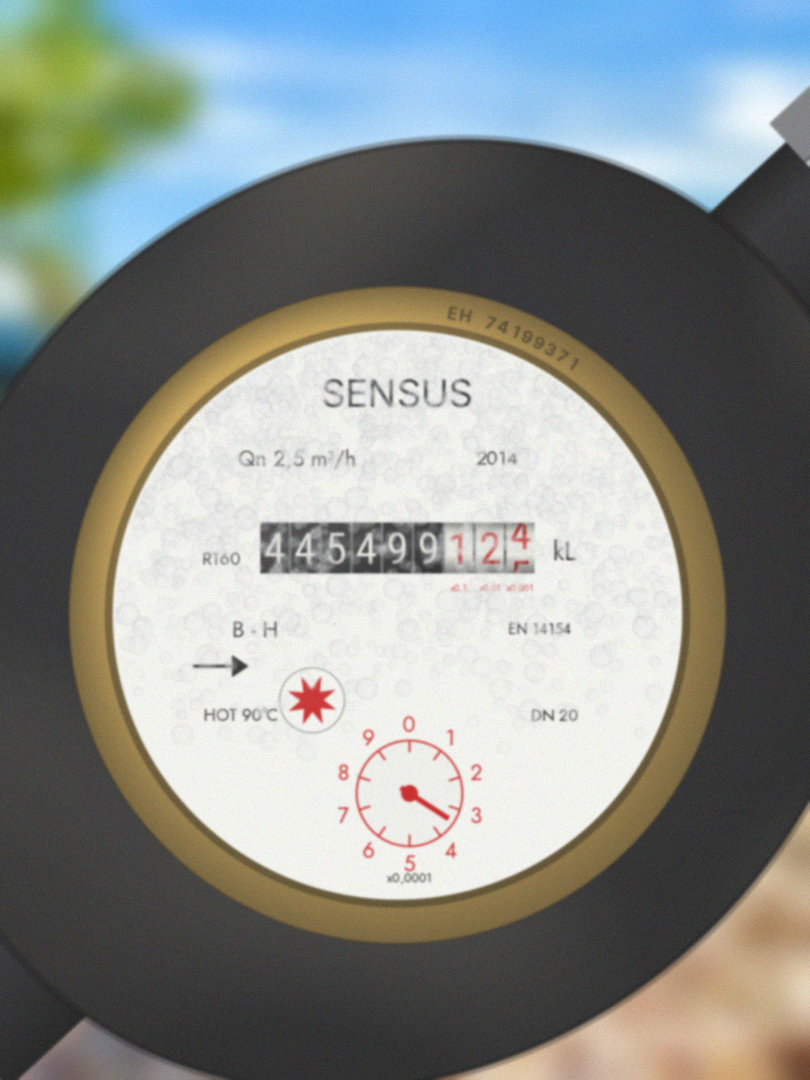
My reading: 445499.1243 kL
